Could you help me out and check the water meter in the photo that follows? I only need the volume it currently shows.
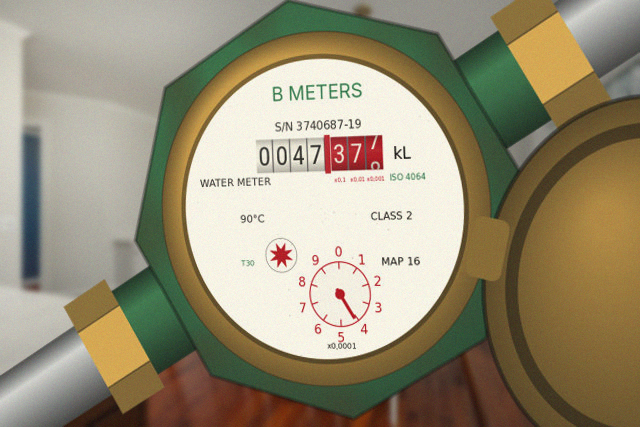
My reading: 47.3774 kL
